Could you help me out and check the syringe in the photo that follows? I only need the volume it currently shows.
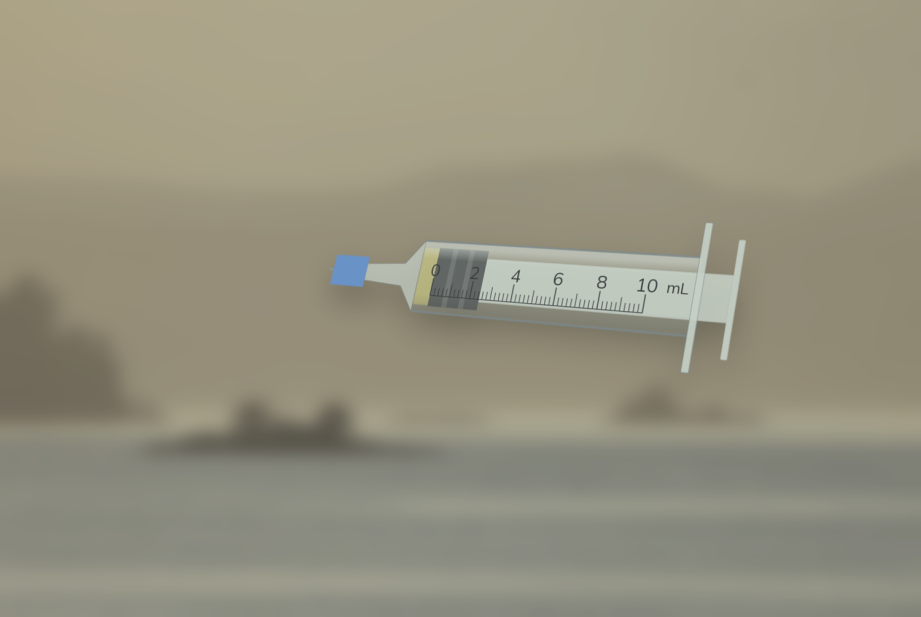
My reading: 0 mL
